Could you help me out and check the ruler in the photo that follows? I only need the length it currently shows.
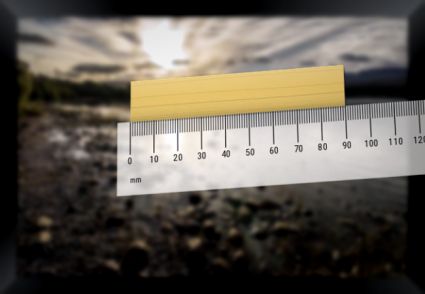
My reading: 90 mm
